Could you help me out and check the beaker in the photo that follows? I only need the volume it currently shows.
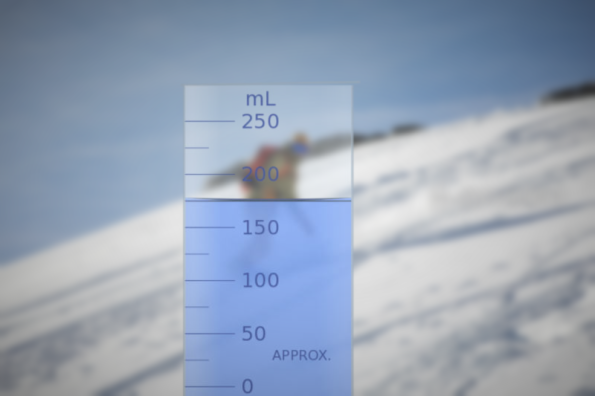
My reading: 175 mL
